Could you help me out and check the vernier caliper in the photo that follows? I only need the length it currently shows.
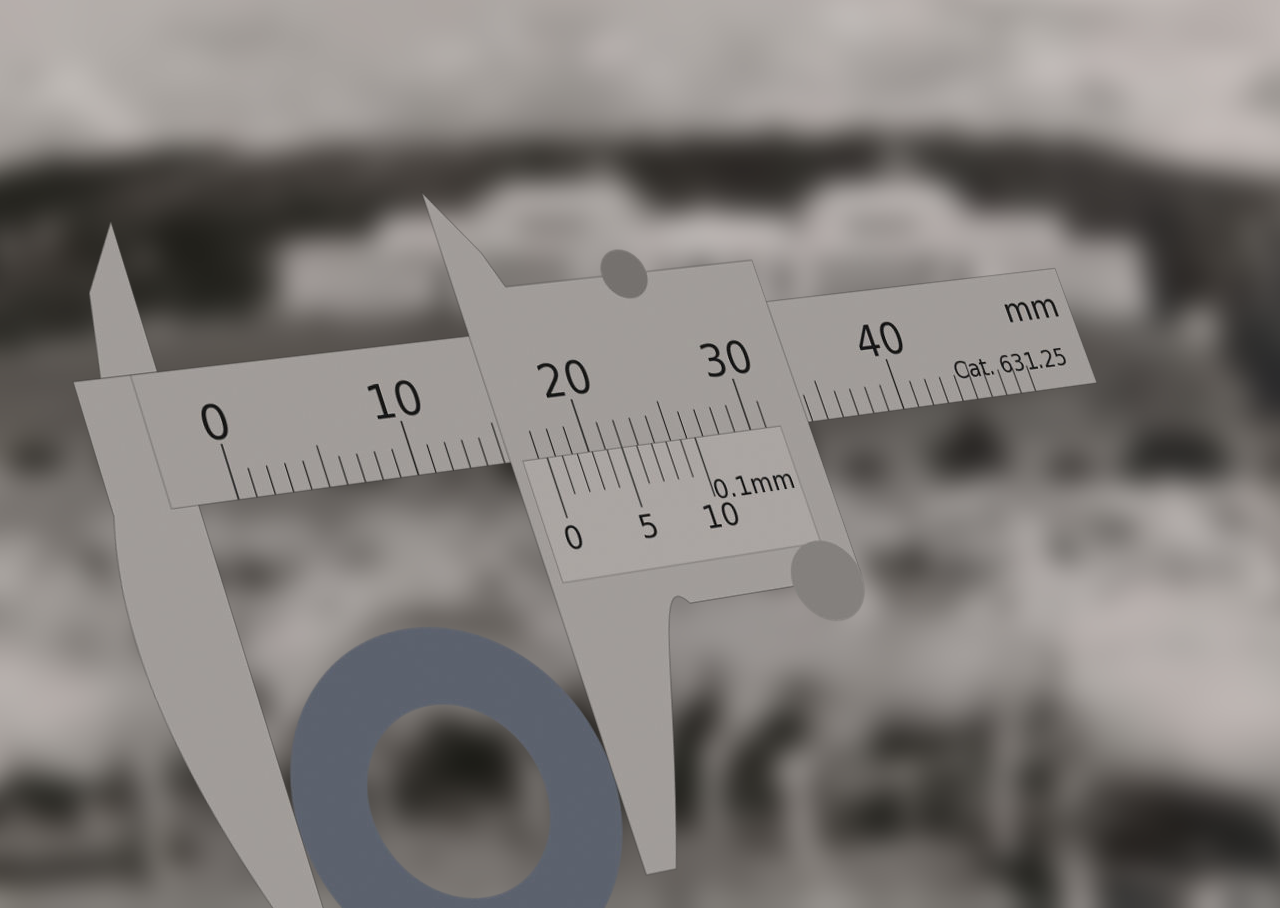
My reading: 17.5 mm
